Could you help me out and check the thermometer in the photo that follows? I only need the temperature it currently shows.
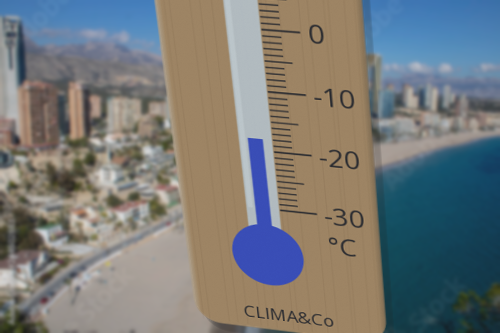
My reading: -18 °C
